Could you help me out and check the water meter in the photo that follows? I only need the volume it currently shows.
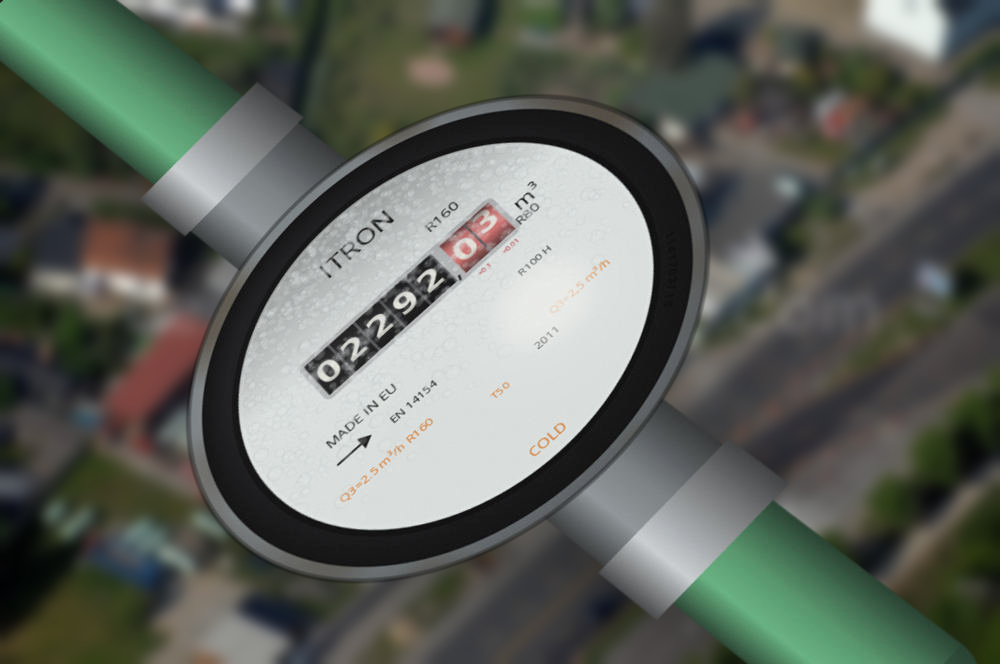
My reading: 2292.03 m³
